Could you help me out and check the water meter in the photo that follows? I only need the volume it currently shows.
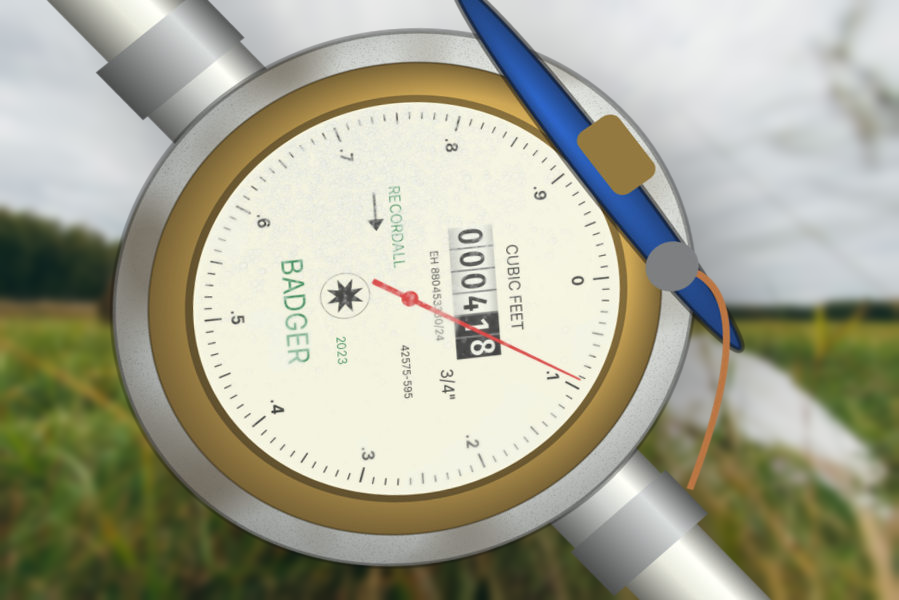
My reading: 418.09 ft³
